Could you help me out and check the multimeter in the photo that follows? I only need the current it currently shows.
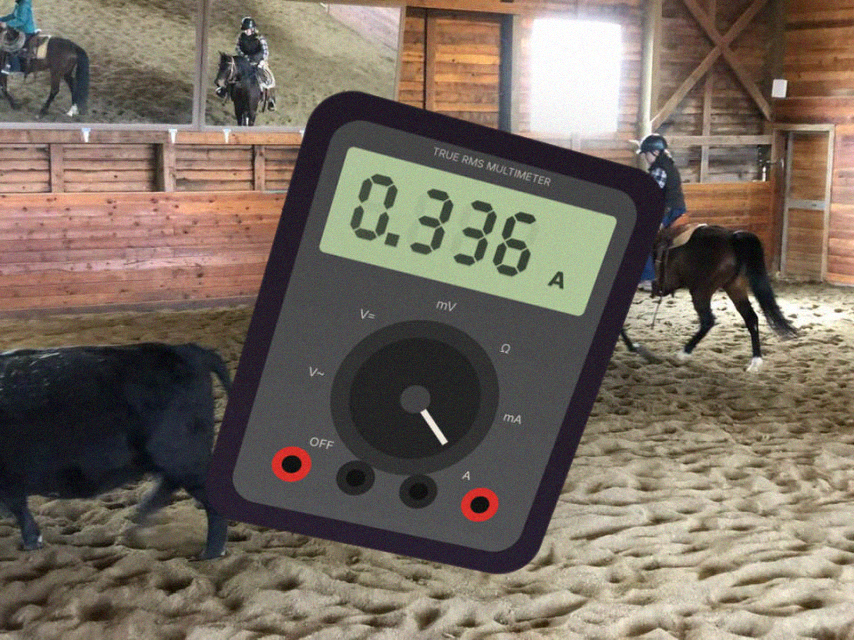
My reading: 0.336 A
